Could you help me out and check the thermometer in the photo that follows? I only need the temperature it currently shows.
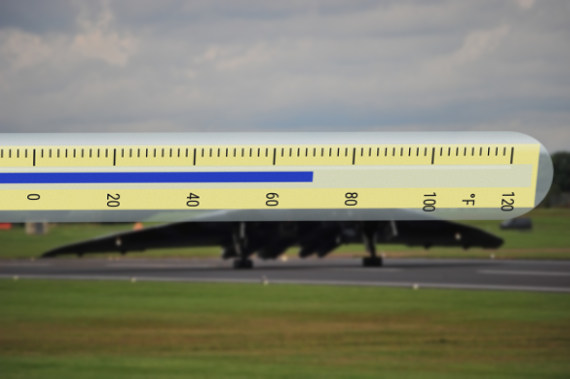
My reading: 70 °F
